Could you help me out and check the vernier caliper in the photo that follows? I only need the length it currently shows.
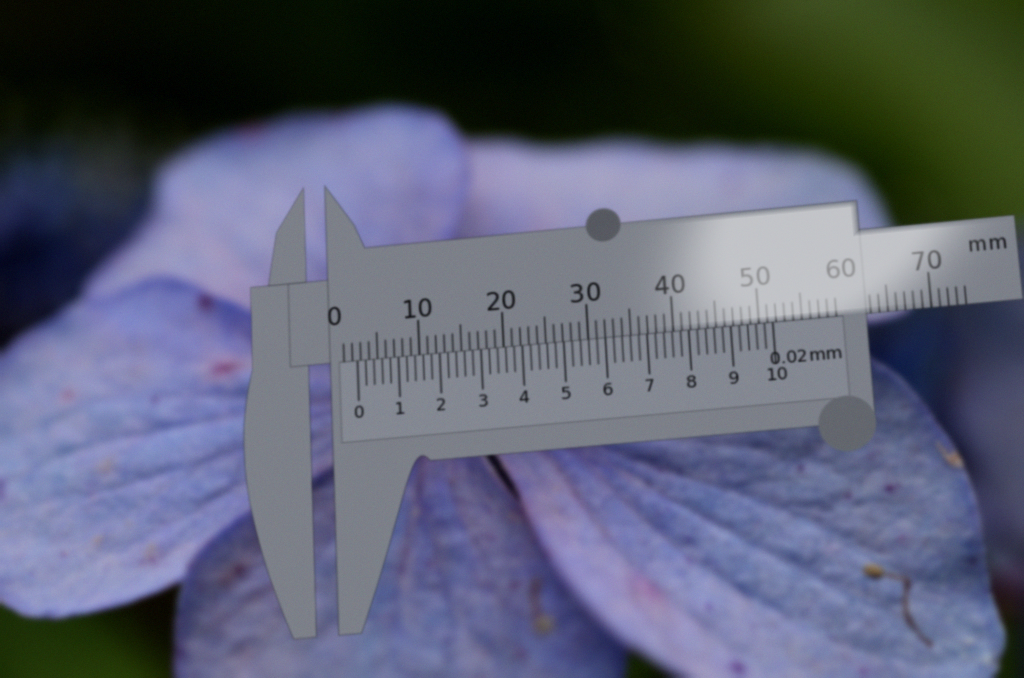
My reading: 2.6 mm
